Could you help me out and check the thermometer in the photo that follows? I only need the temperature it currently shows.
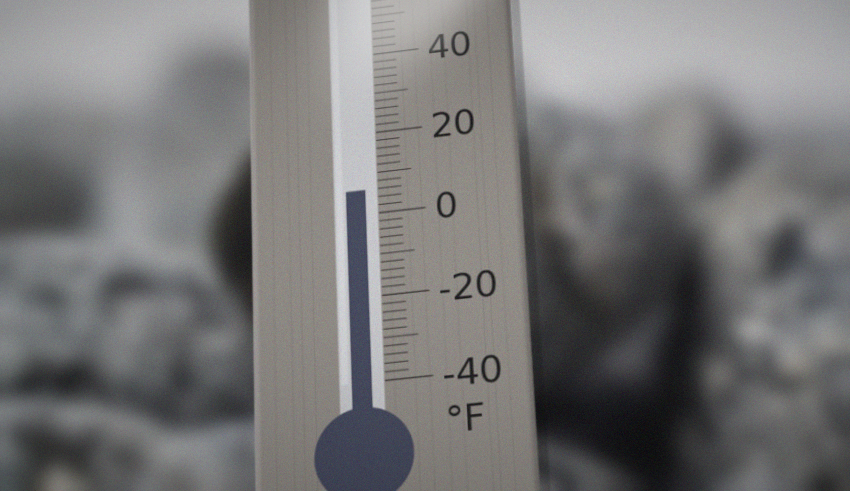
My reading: 6 °F
